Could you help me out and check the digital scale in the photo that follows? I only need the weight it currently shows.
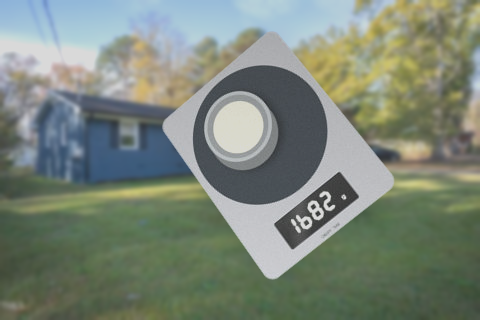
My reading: 1682 g
